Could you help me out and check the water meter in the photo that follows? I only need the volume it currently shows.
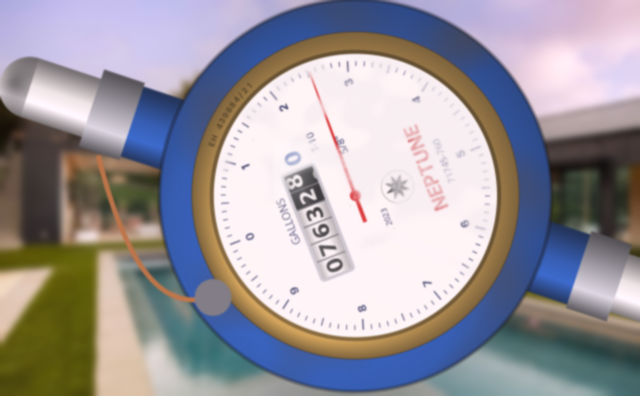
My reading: 763282.5 gal
